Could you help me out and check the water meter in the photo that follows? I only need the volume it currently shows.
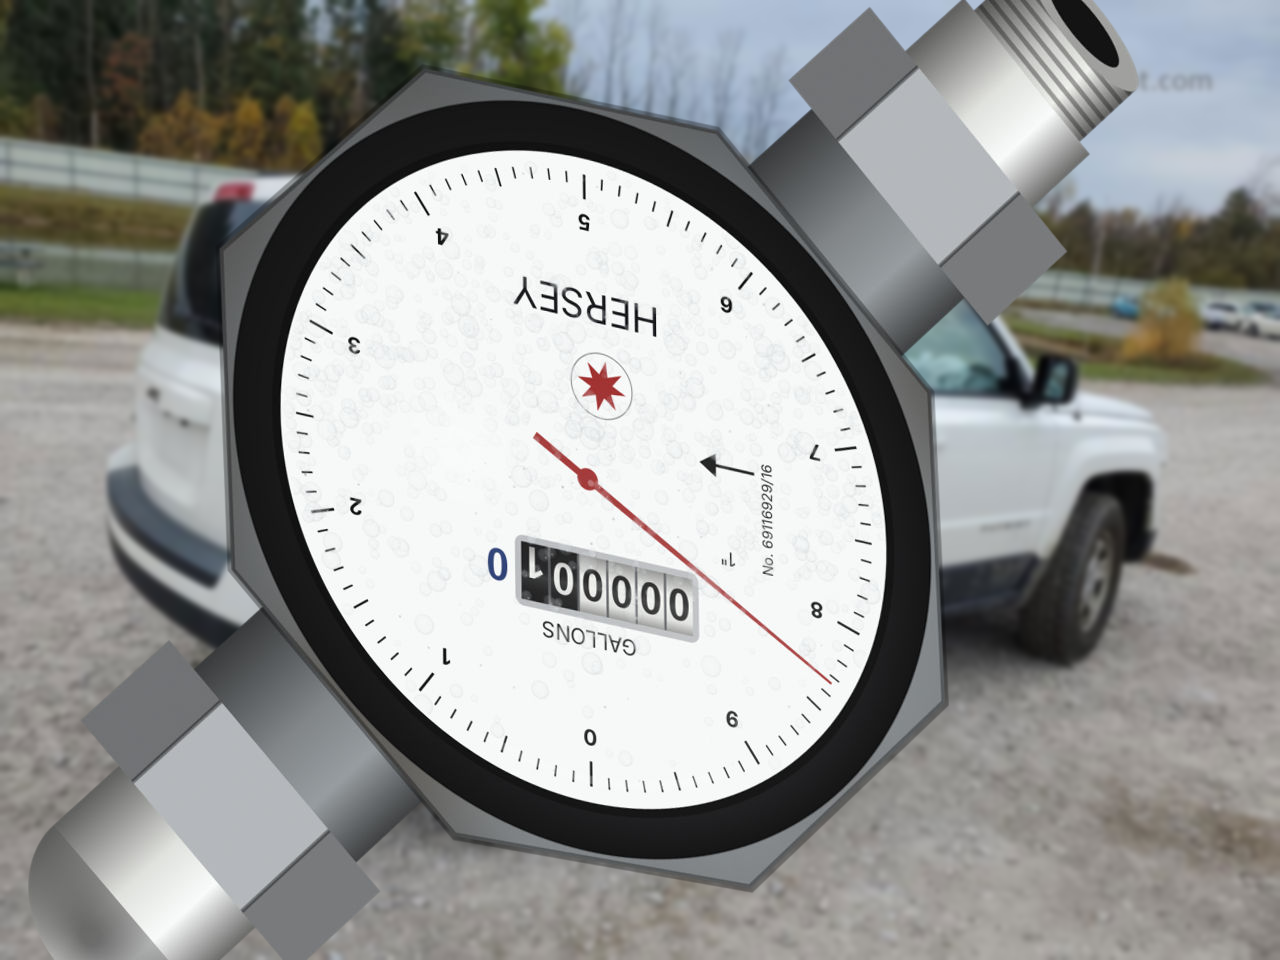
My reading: 8.3 gal
